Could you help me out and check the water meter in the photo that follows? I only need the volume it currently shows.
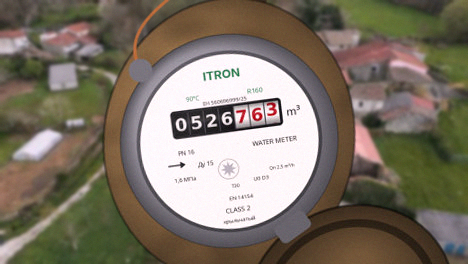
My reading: 526.763 m³
